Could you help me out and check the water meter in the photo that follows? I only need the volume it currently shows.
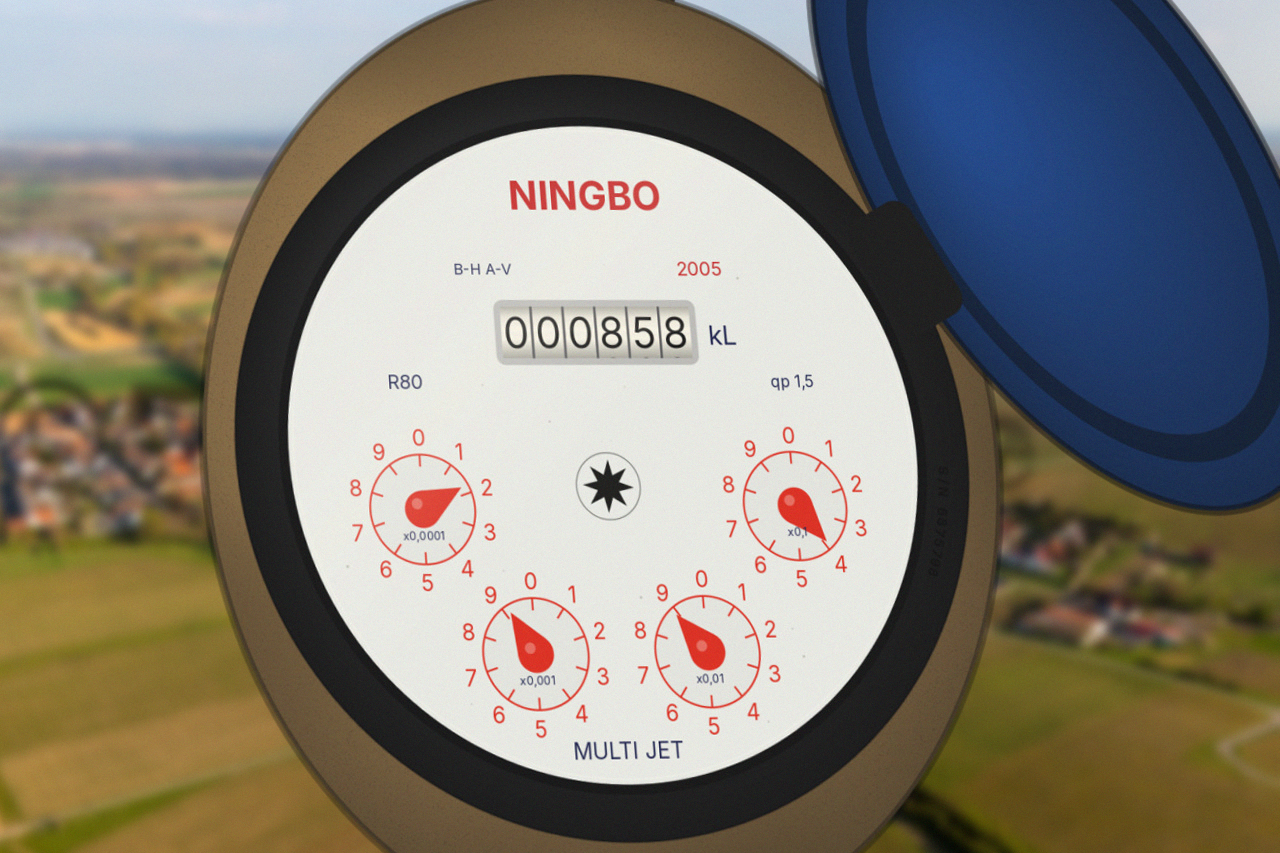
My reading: 858.3891 kL
